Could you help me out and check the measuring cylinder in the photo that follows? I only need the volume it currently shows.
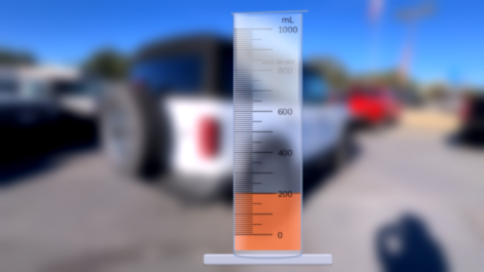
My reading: 200 mL
